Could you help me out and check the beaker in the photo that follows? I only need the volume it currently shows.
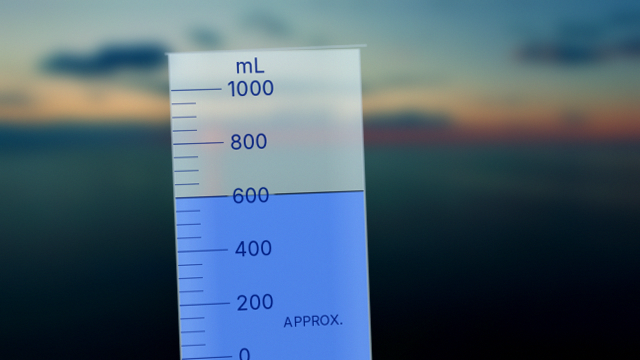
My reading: 600 mL
